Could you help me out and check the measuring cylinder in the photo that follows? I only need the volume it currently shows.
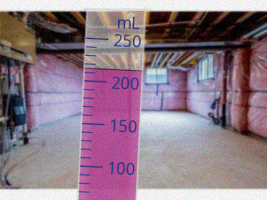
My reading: 215 mL
